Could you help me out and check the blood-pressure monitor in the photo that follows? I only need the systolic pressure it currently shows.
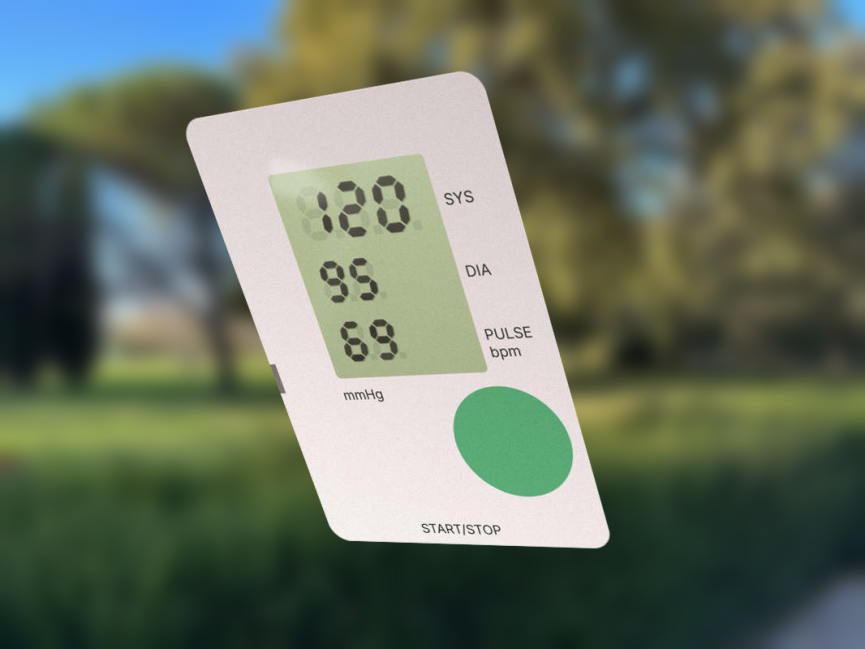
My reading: 120 mmHg
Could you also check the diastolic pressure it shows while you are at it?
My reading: 95 mmHg
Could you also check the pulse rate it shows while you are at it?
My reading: 69 bpm
